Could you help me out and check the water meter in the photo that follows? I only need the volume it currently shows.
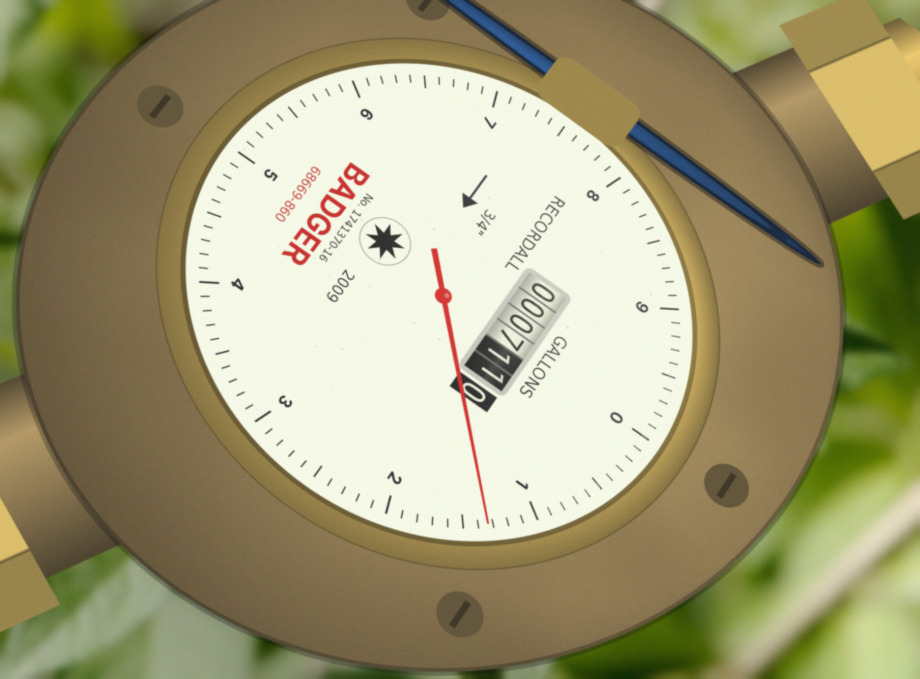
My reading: 7111.3 gal
